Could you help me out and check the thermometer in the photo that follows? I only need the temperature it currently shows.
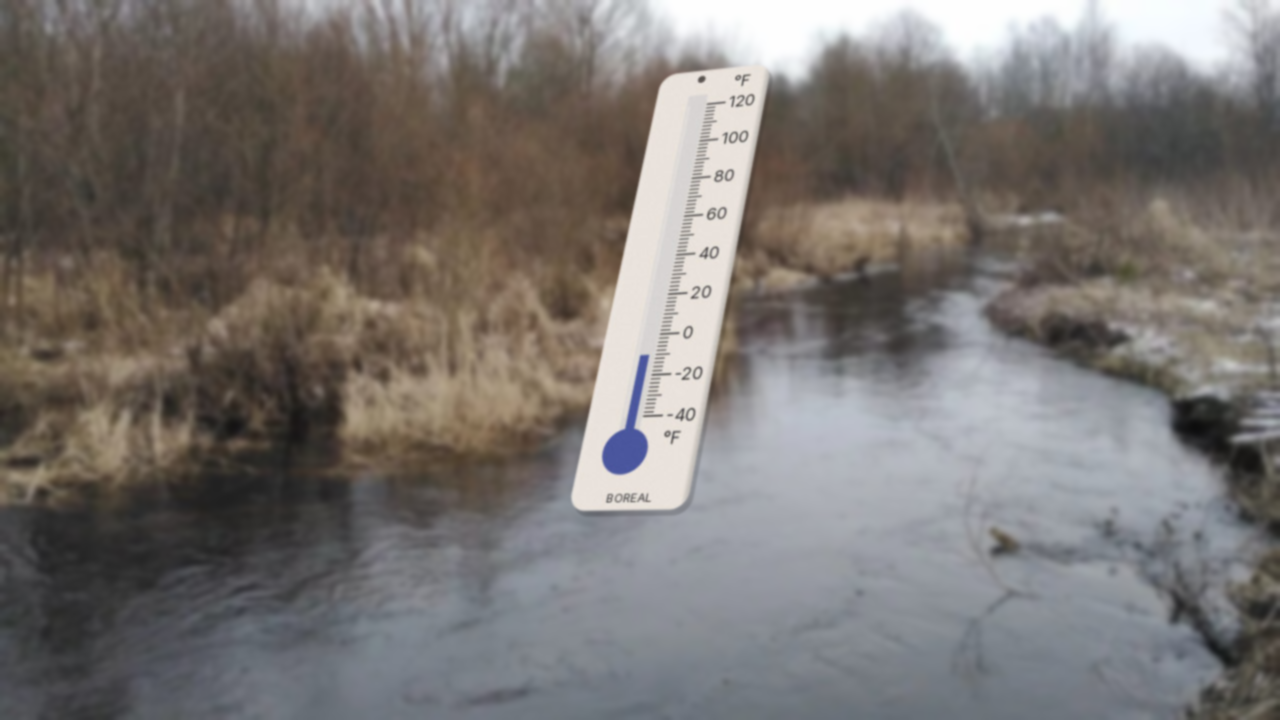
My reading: -10 °F
